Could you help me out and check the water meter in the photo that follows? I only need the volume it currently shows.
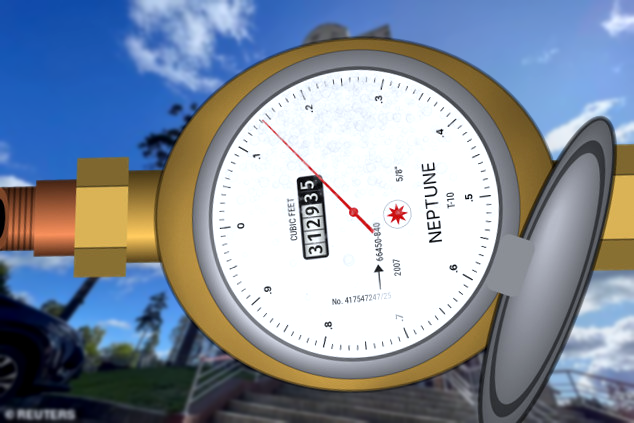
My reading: 312935.14 ft³
